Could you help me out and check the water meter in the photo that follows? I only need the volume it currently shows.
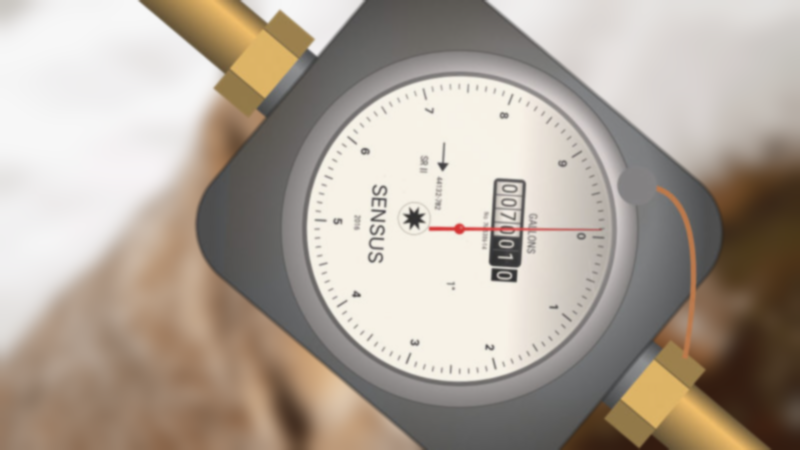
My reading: 70009.9 gal
